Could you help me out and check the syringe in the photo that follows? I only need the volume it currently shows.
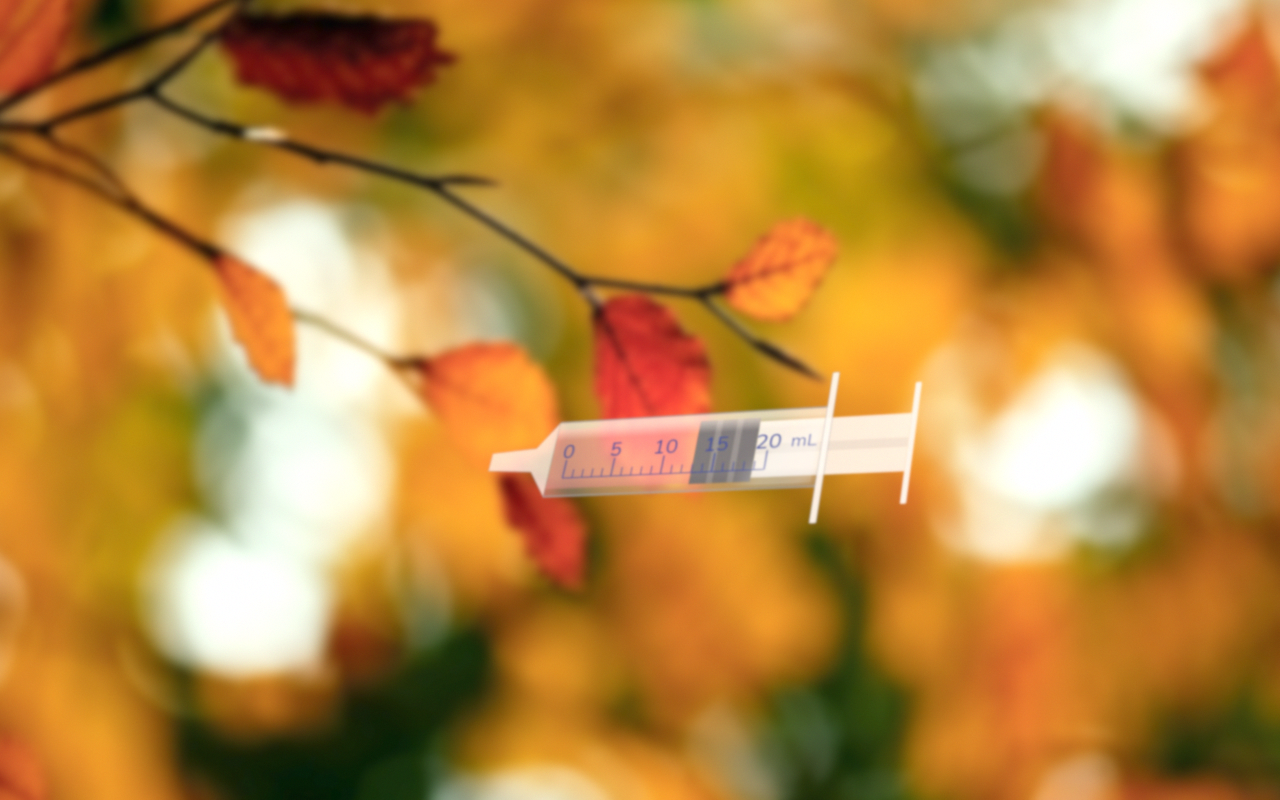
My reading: 13 mL
